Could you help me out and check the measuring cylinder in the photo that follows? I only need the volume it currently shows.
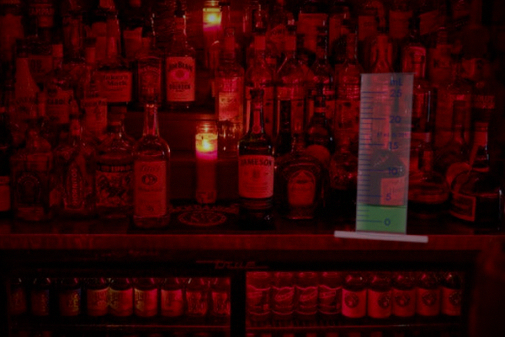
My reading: 3 mL
